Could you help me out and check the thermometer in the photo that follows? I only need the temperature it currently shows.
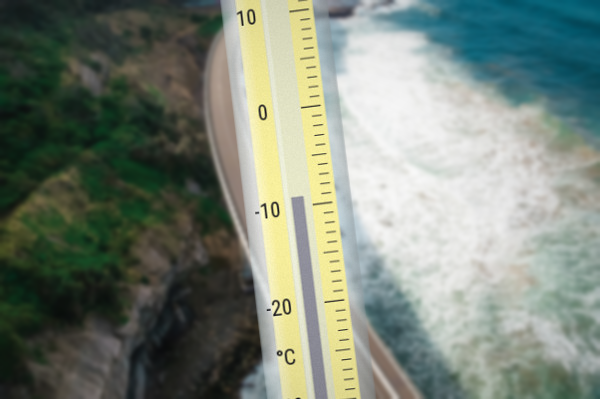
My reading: -9 °C
